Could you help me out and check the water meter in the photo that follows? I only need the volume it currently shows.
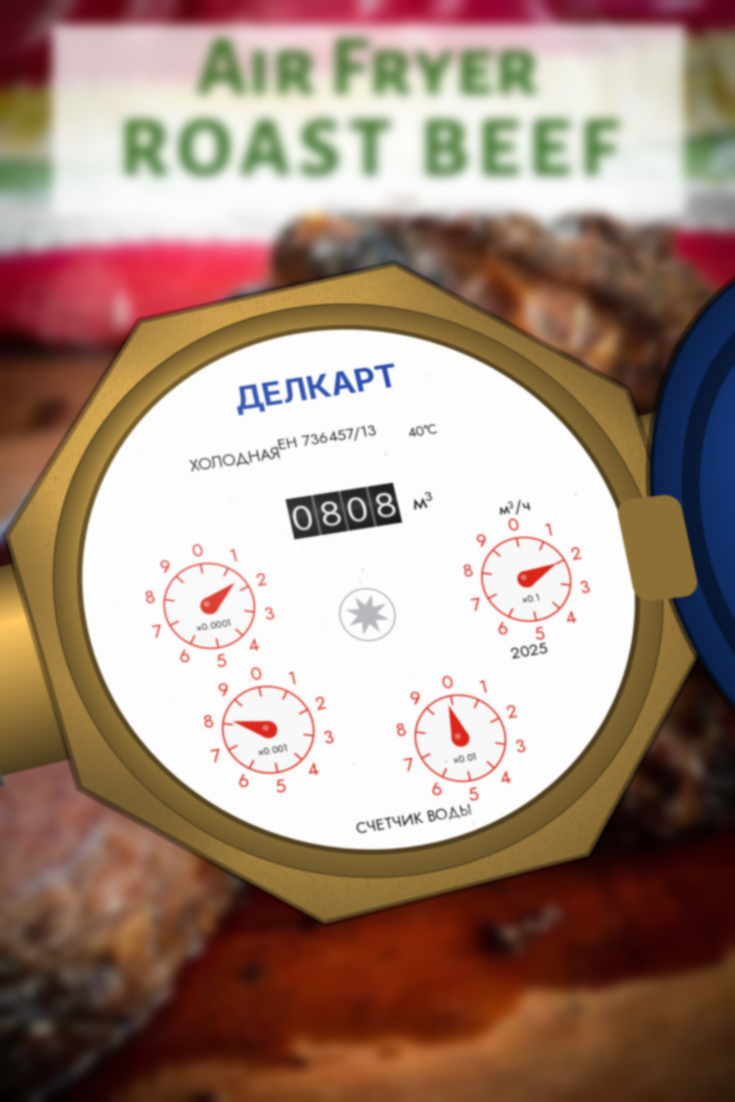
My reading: 808.1981 m³
